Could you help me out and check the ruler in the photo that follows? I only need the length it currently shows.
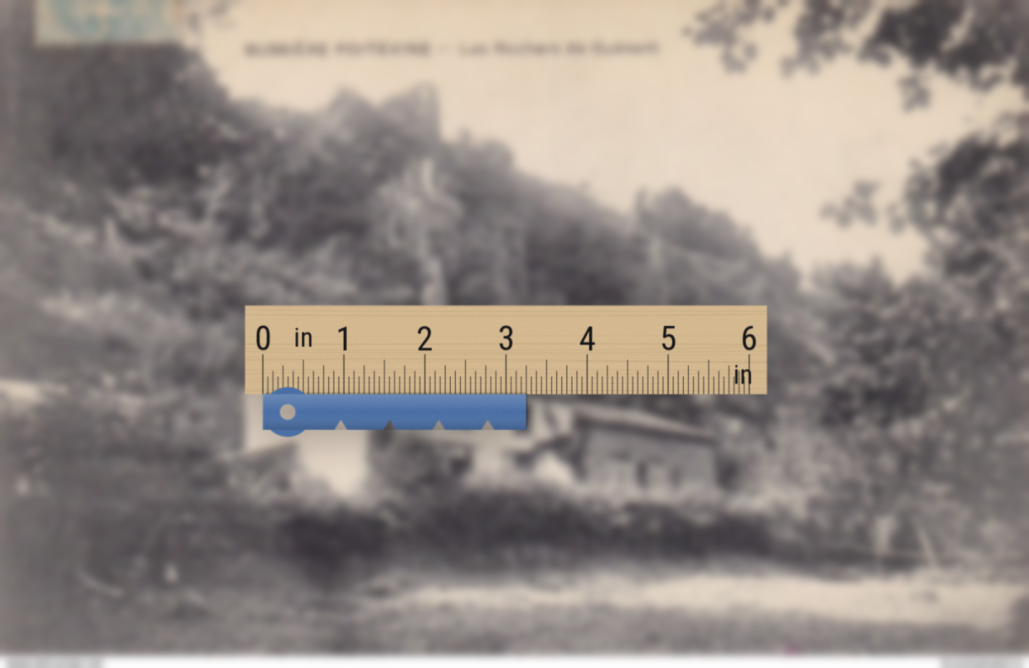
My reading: 3.25 in
